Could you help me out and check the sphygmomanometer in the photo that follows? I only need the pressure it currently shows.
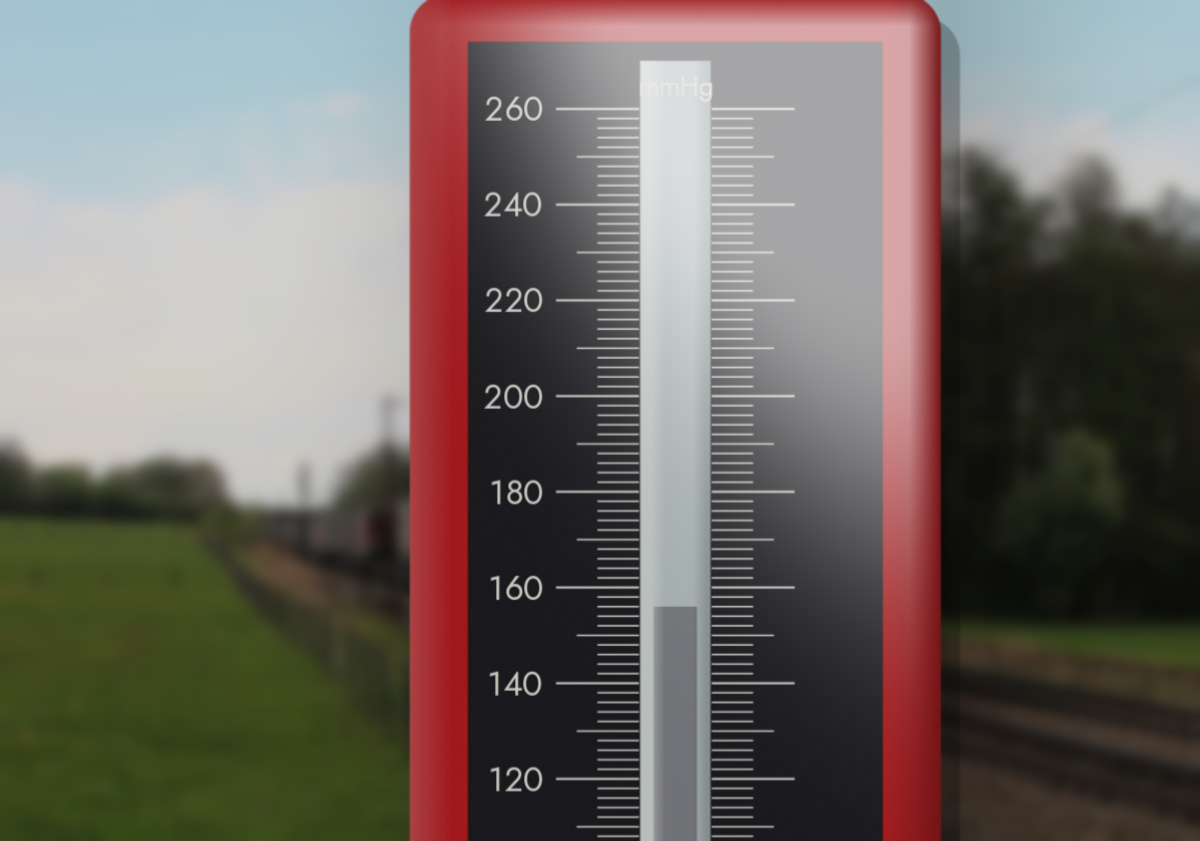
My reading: 156 mmHg
